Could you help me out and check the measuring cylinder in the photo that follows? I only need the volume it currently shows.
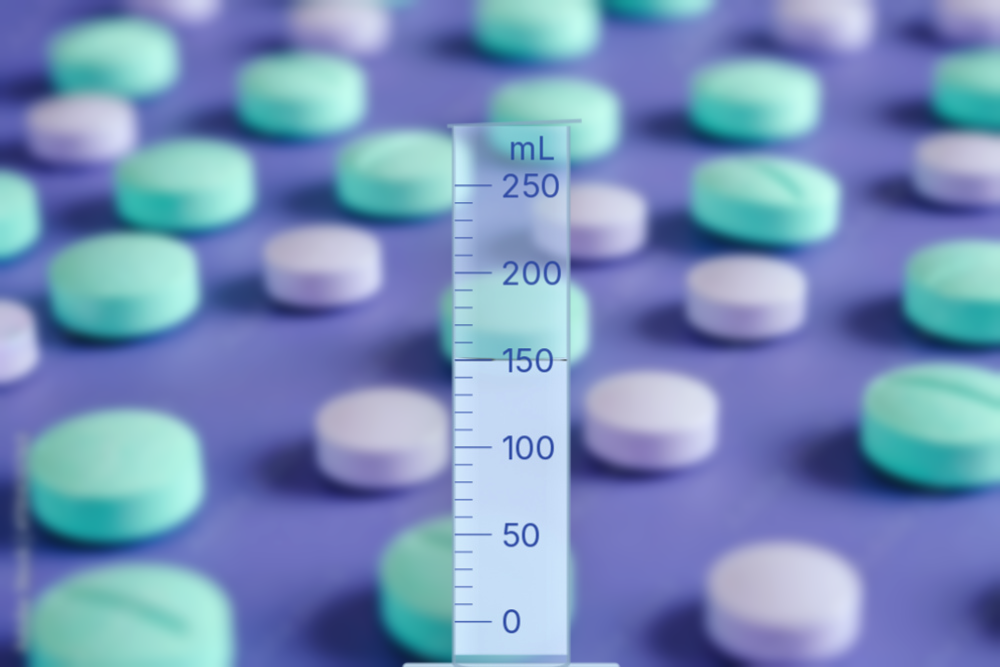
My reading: 150 mL
